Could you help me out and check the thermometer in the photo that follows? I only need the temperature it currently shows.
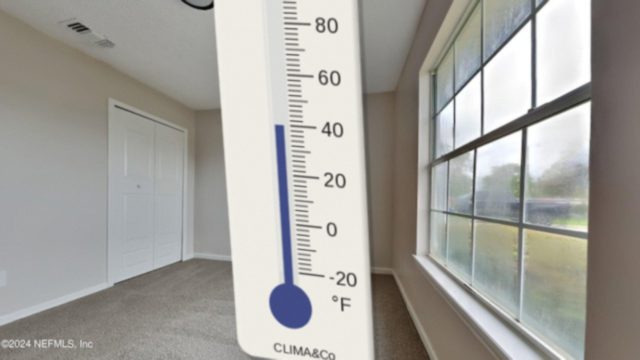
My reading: 40 °F
